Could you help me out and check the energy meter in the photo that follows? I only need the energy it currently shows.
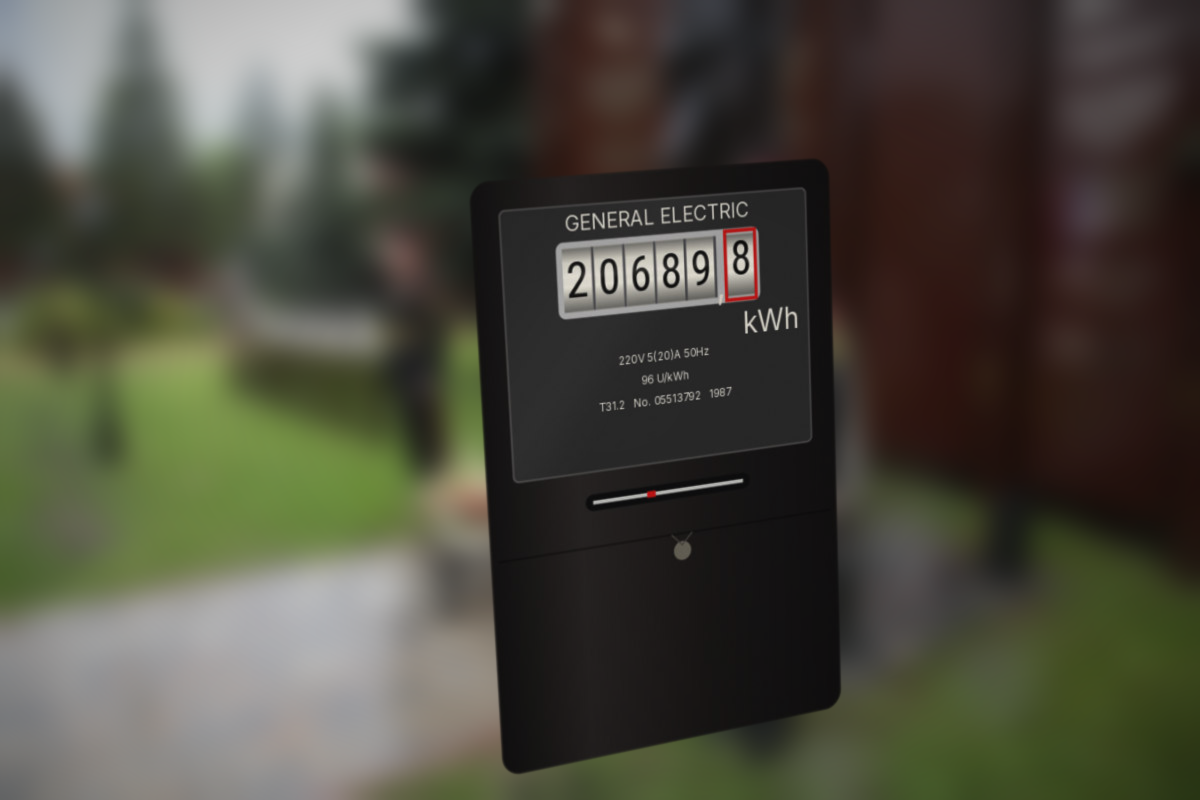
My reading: 20689.8 kWh
